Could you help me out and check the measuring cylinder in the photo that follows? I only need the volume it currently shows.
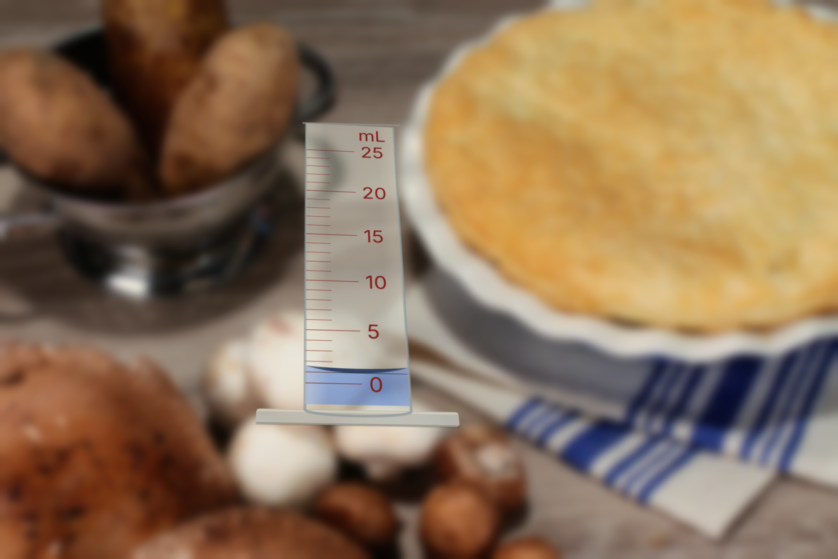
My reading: 1 mL
